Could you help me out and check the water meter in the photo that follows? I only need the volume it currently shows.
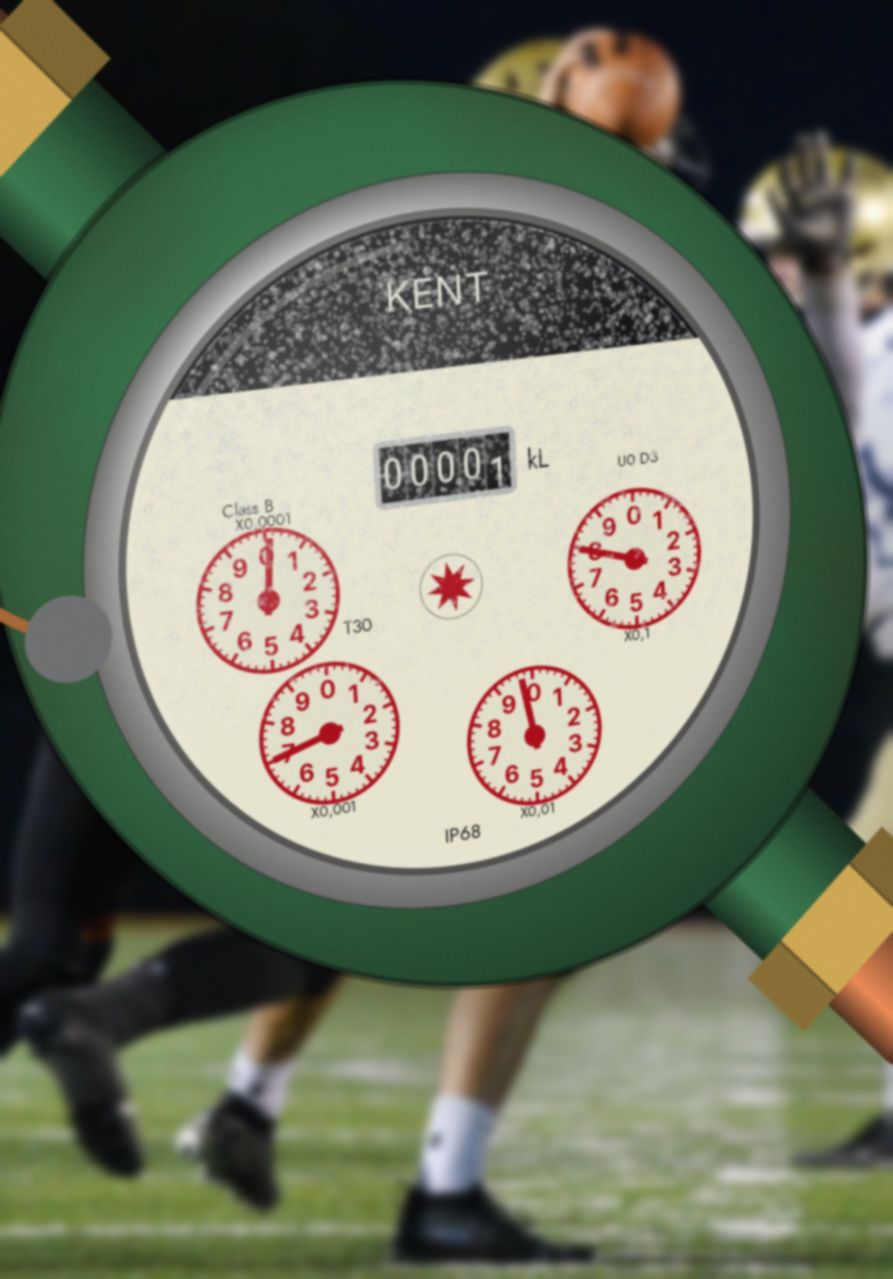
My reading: 0.7970 kL
